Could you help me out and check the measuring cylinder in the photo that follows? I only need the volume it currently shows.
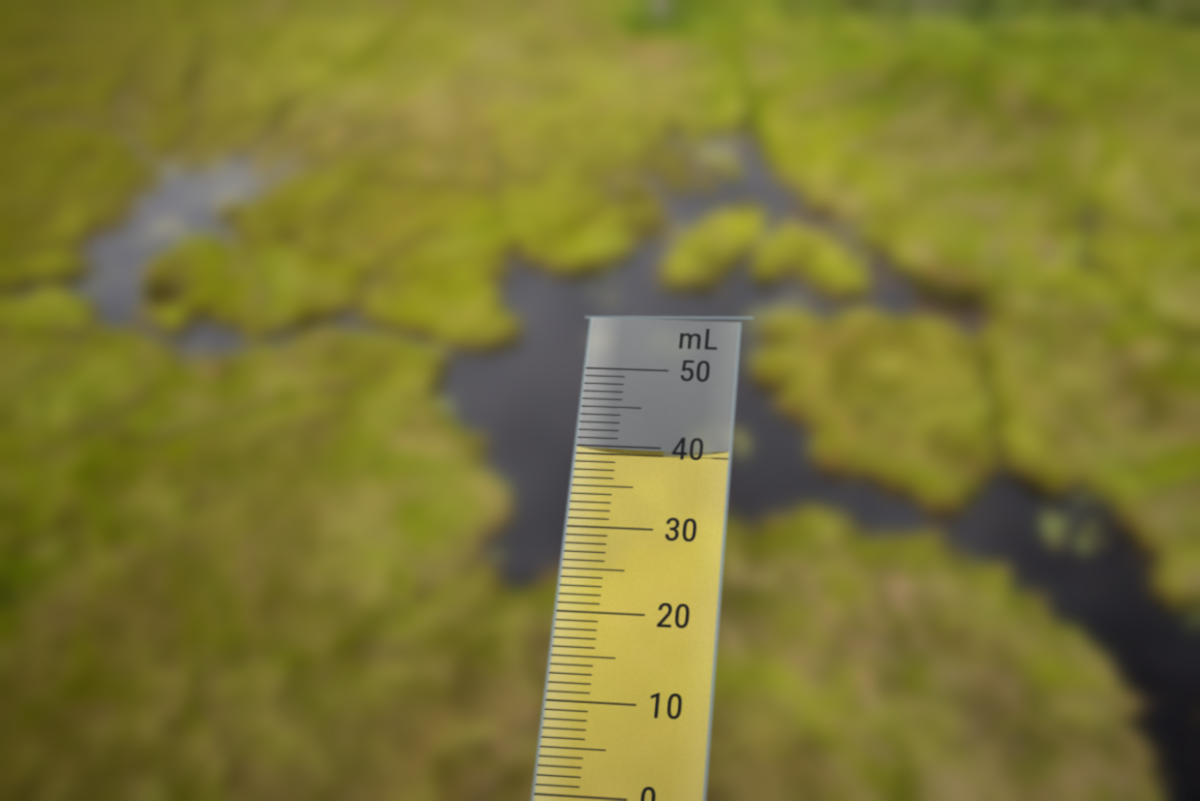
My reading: 39 mL
